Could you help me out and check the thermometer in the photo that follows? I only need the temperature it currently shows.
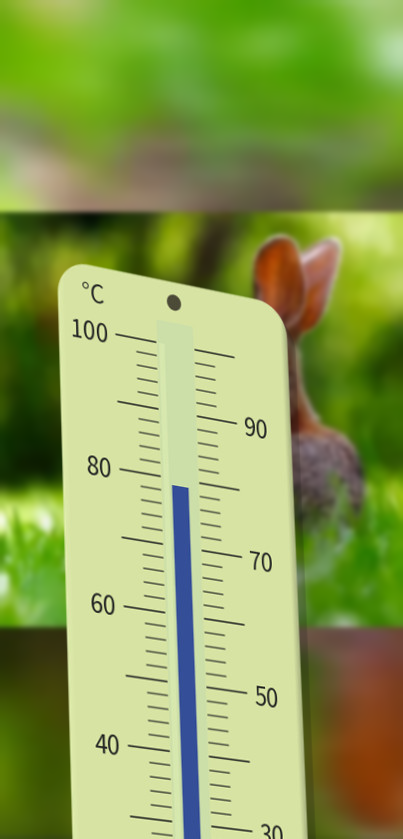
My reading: 79 °C
